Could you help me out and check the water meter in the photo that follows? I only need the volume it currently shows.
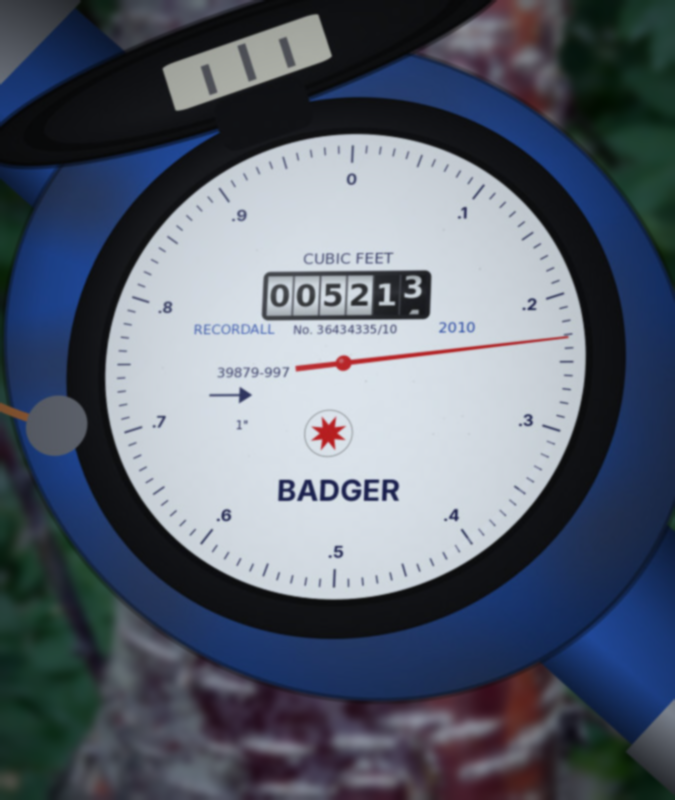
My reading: 5213.23 ft³
